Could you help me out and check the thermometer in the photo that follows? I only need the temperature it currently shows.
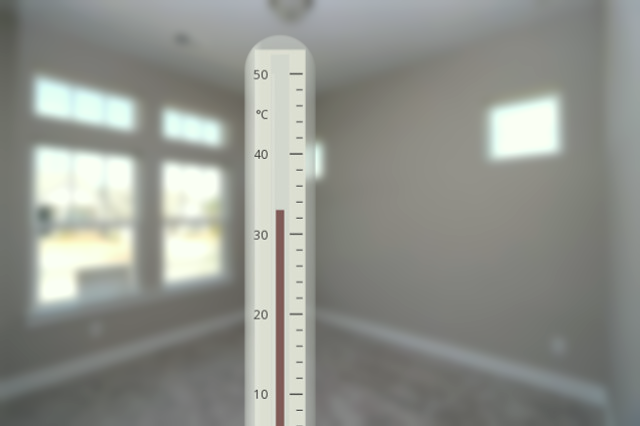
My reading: 33 °C
